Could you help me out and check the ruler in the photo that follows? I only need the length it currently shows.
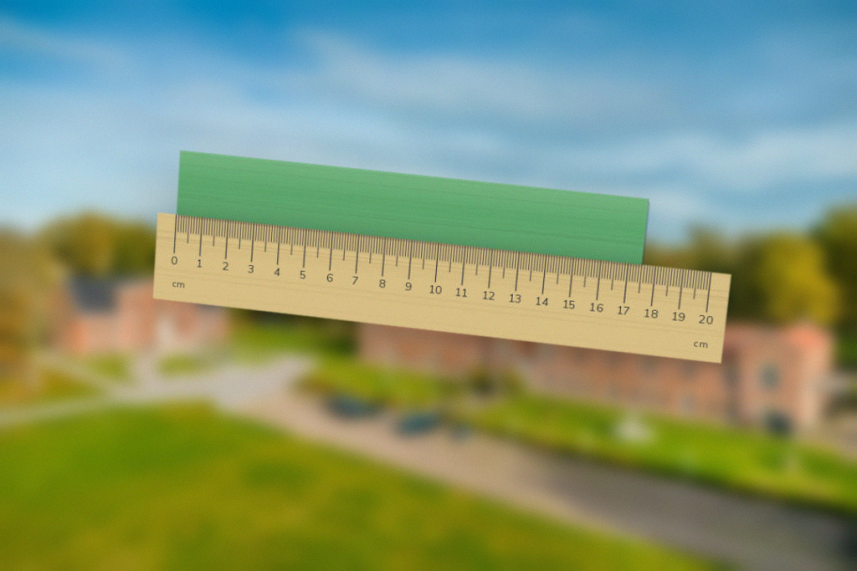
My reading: 17.5 cm
